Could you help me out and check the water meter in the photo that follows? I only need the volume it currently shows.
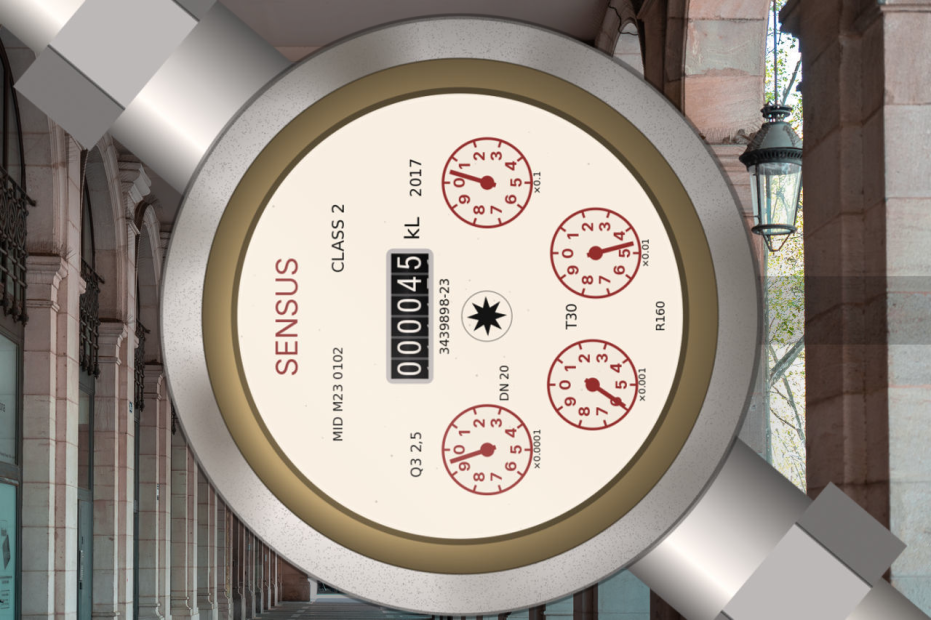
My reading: 45.0459 kL
